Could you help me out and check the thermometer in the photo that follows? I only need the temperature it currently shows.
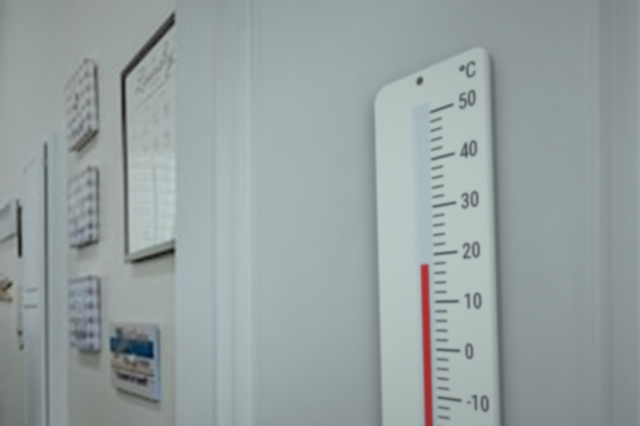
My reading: 18 °C
